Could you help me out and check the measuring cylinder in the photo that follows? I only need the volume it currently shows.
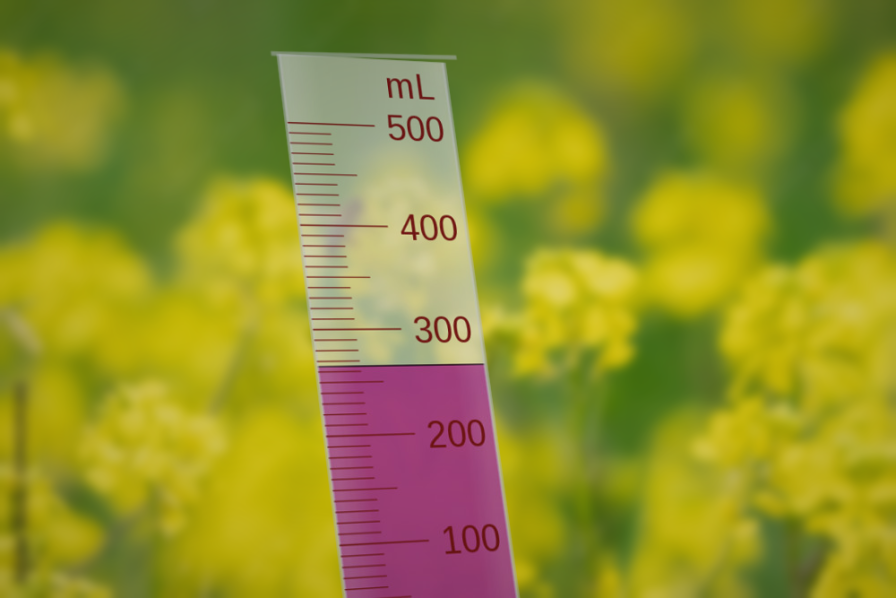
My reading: 265 mL
